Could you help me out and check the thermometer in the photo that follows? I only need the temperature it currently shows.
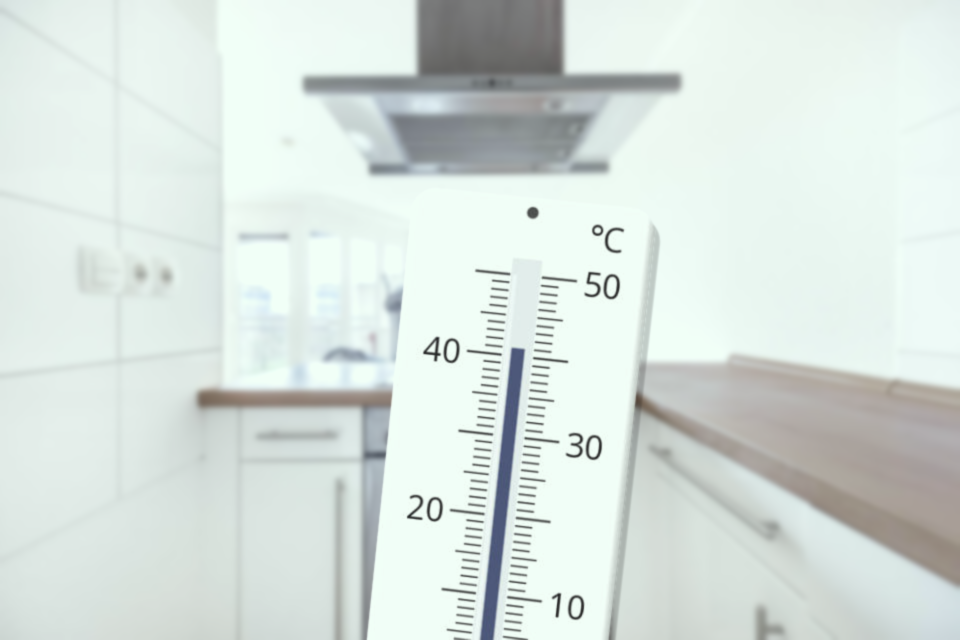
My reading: 41 °C
